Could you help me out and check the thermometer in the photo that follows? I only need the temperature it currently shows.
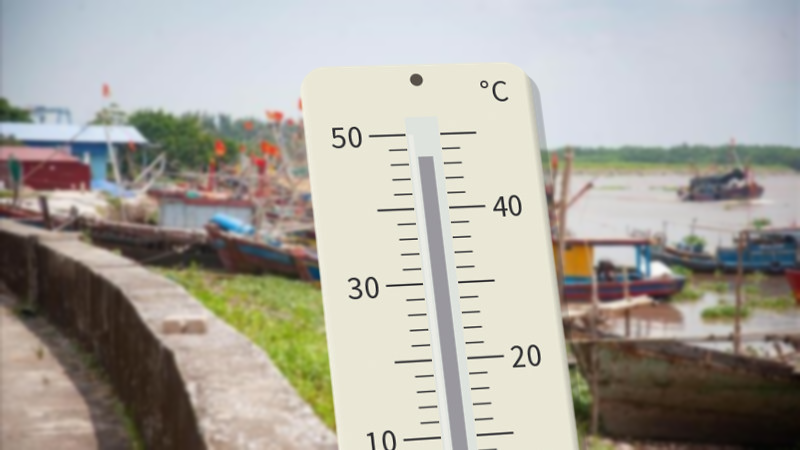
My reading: 47 °C
